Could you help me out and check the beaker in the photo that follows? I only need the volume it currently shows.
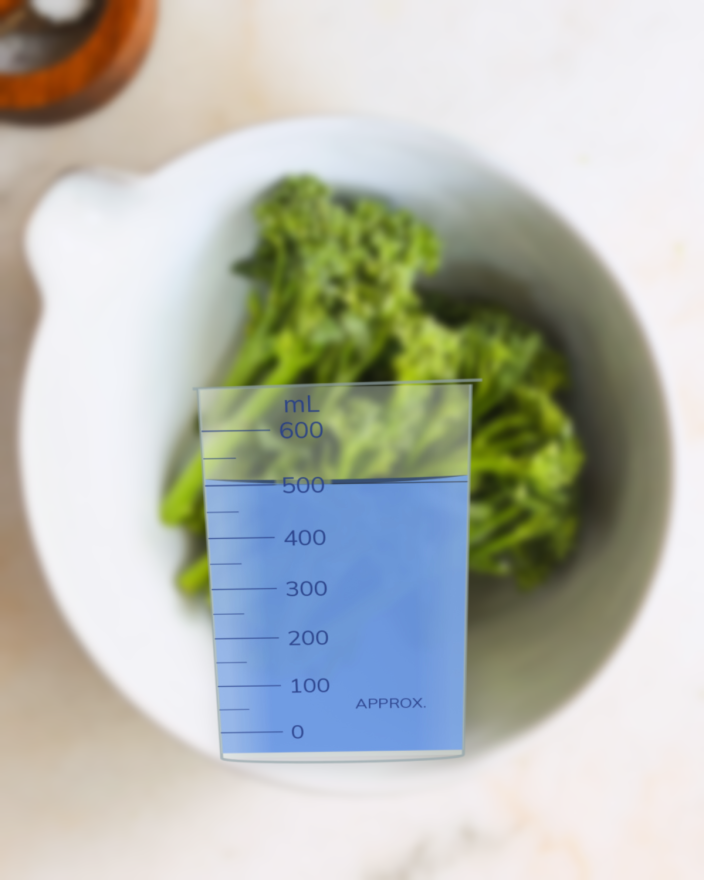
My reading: 500 mL
